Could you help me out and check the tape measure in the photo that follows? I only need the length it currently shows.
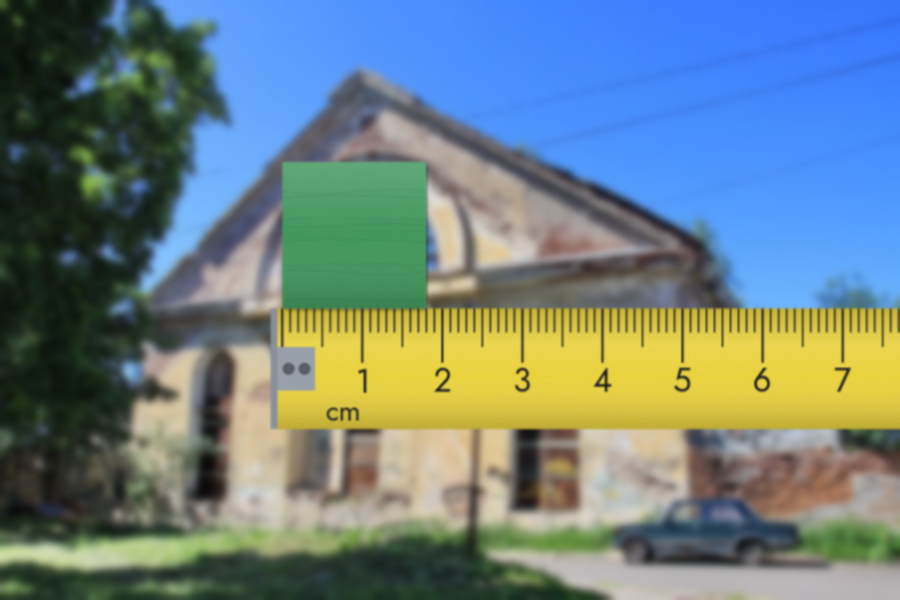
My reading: 1.8 cm
